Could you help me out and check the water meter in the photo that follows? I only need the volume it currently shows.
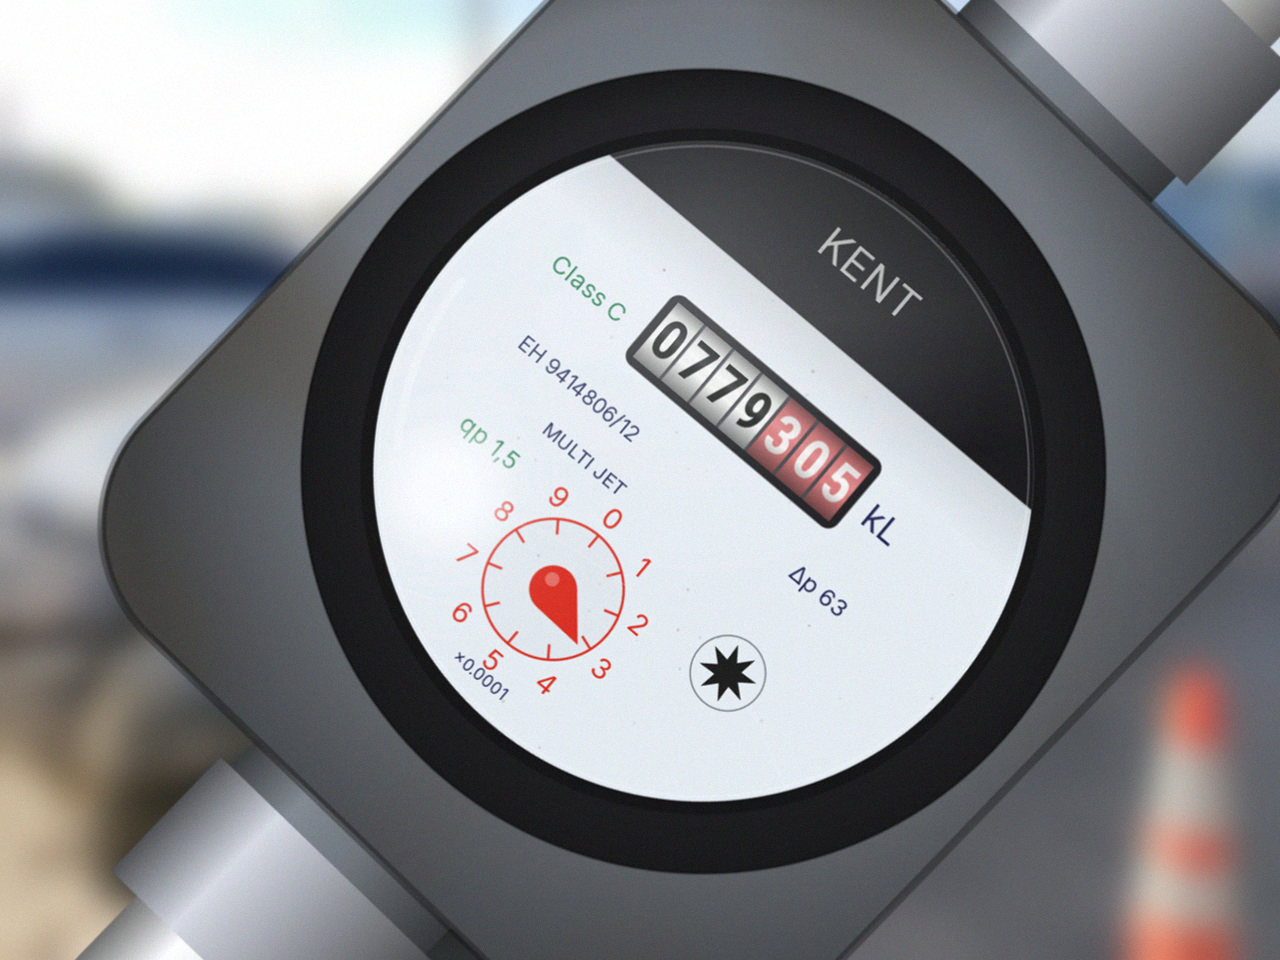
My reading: 779.3053 kL
